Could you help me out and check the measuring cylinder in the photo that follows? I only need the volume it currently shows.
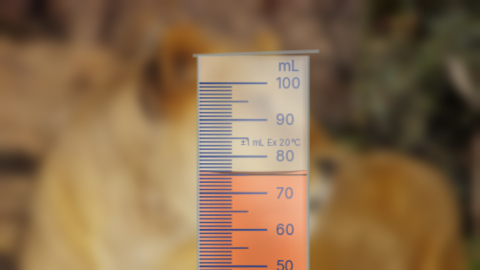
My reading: 75 mL
